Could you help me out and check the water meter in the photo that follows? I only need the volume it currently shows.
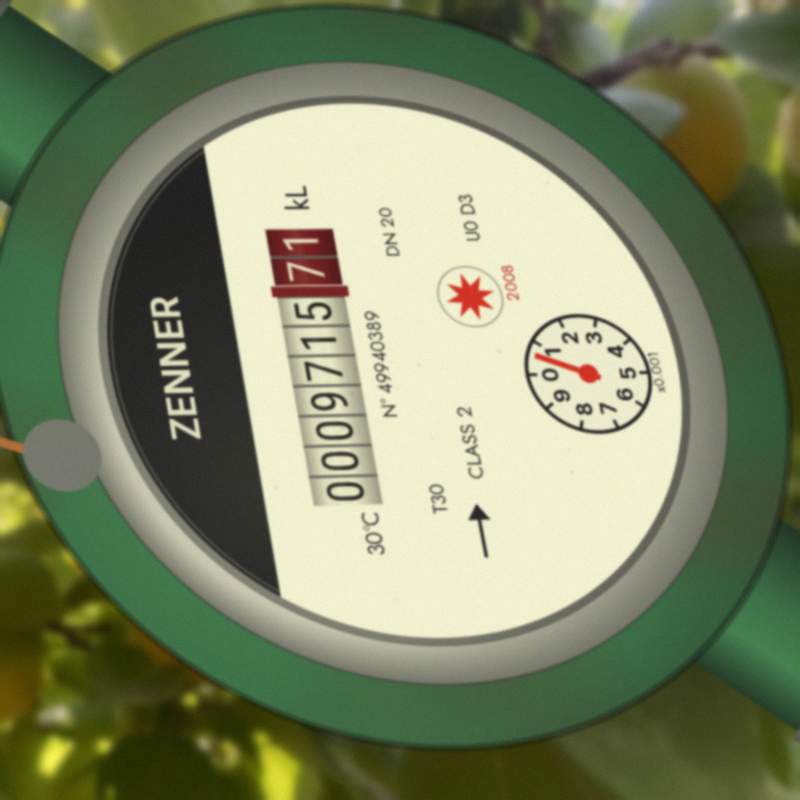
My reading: 9715.710 kL
